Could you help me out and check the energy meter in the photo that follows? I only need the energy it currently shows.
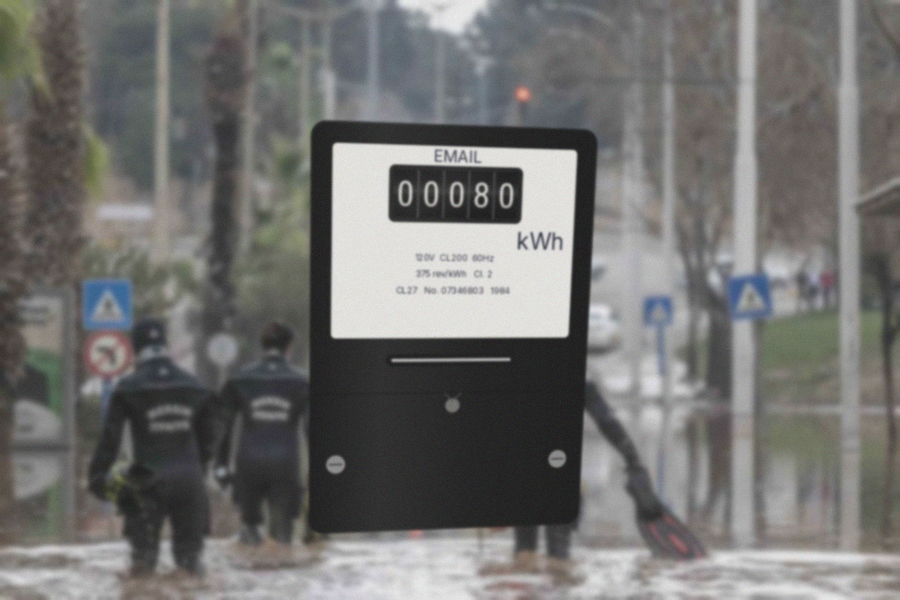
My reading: 80 kWh
